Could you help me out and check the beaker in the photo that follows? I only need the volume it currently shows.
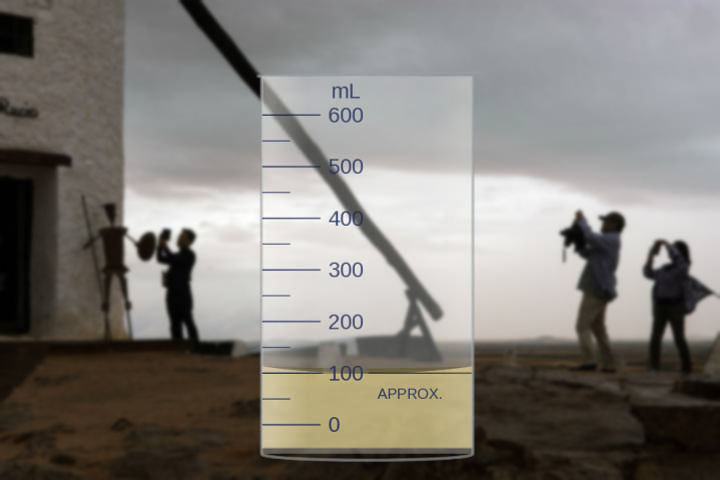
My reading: 100 mL
